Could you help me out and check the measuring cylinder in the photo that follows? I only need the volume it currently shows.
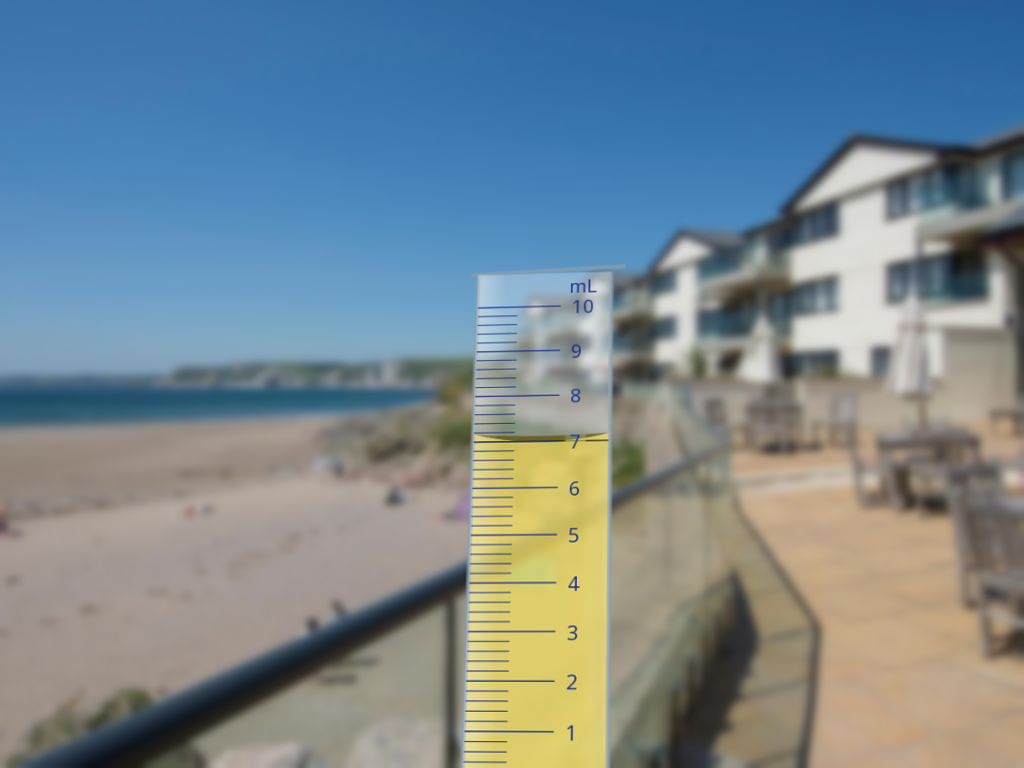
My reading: 7 mL
